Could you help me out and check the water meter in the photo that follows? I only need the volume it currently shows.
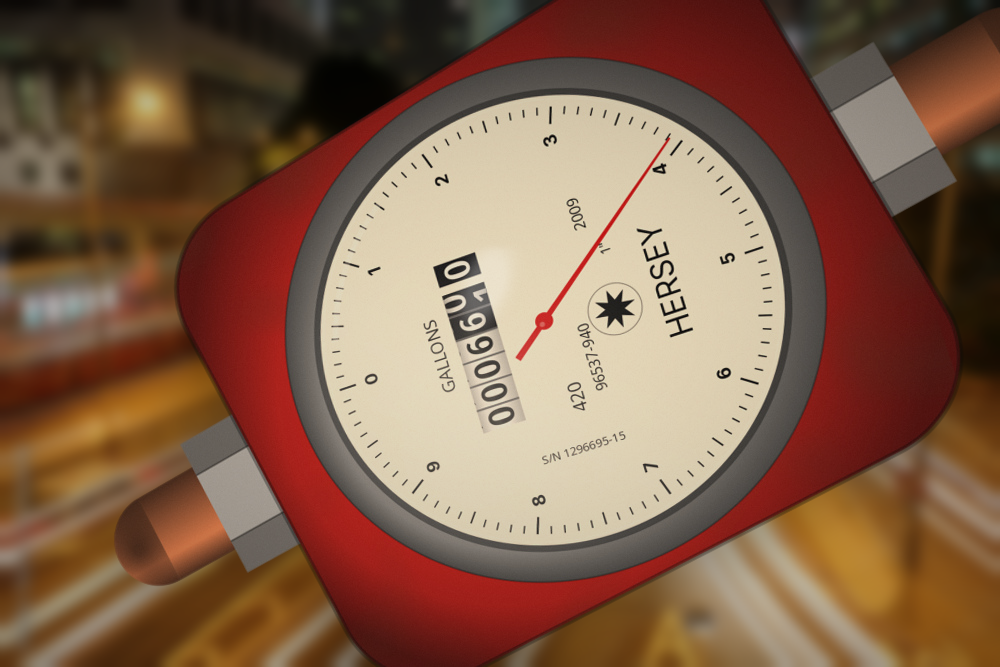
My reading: 6603.9 gal
